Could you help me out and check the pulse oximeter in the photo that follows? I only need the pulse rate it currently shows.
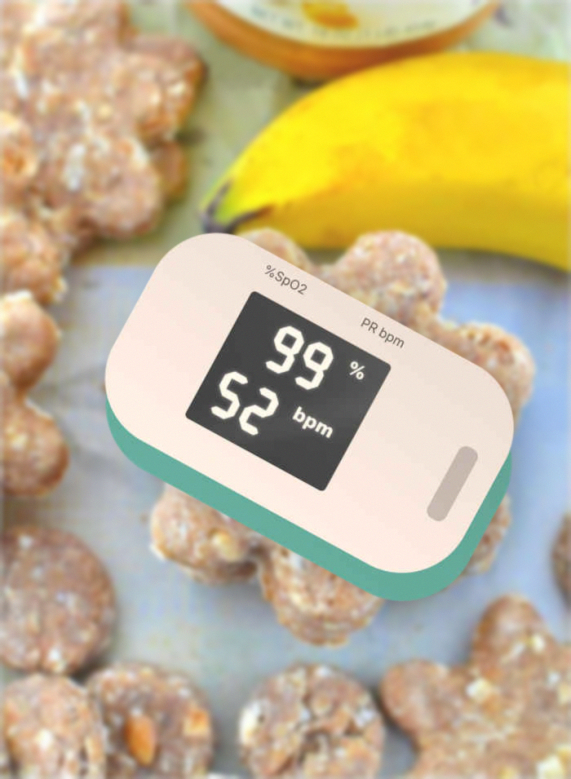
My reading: 52 bpm
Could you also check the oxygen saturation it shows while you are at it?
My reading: 99 %
